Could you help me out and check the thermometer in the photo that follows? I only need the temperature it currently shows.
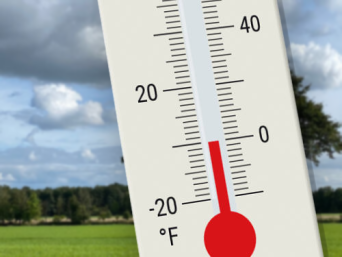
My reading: 0 °F
